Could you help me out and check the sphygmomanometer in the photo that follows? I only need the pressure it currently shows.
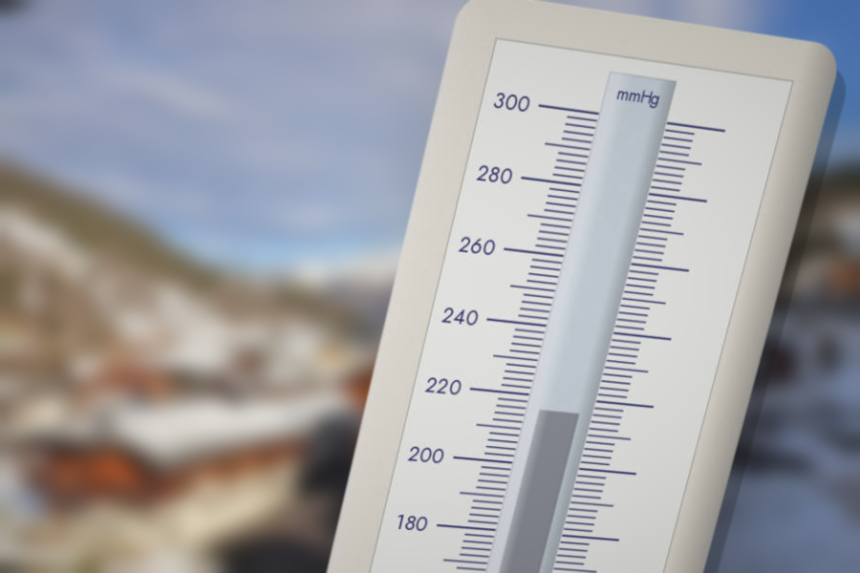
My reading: 216 mmHg
